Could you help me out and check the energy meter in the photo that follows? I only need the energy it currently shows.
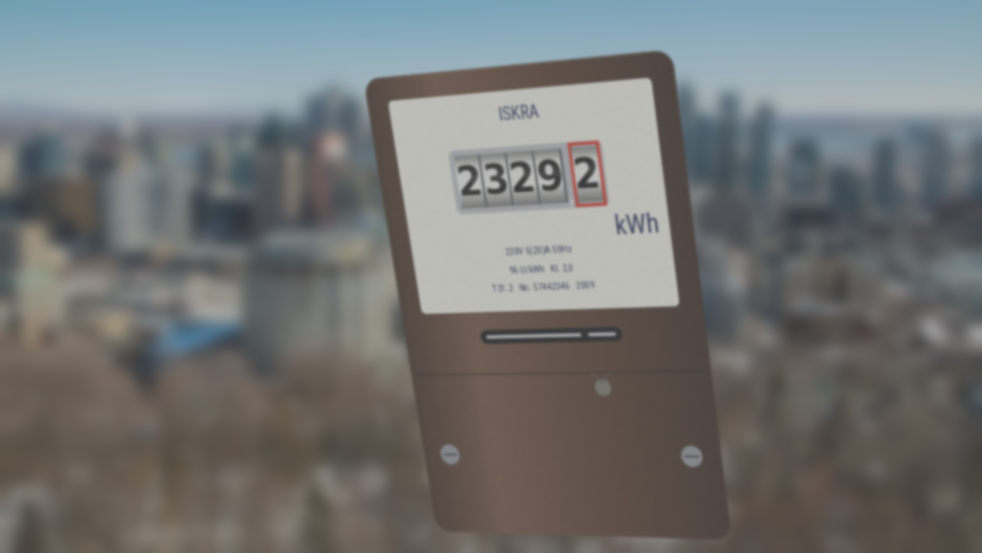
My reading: 2329.2 kWh
